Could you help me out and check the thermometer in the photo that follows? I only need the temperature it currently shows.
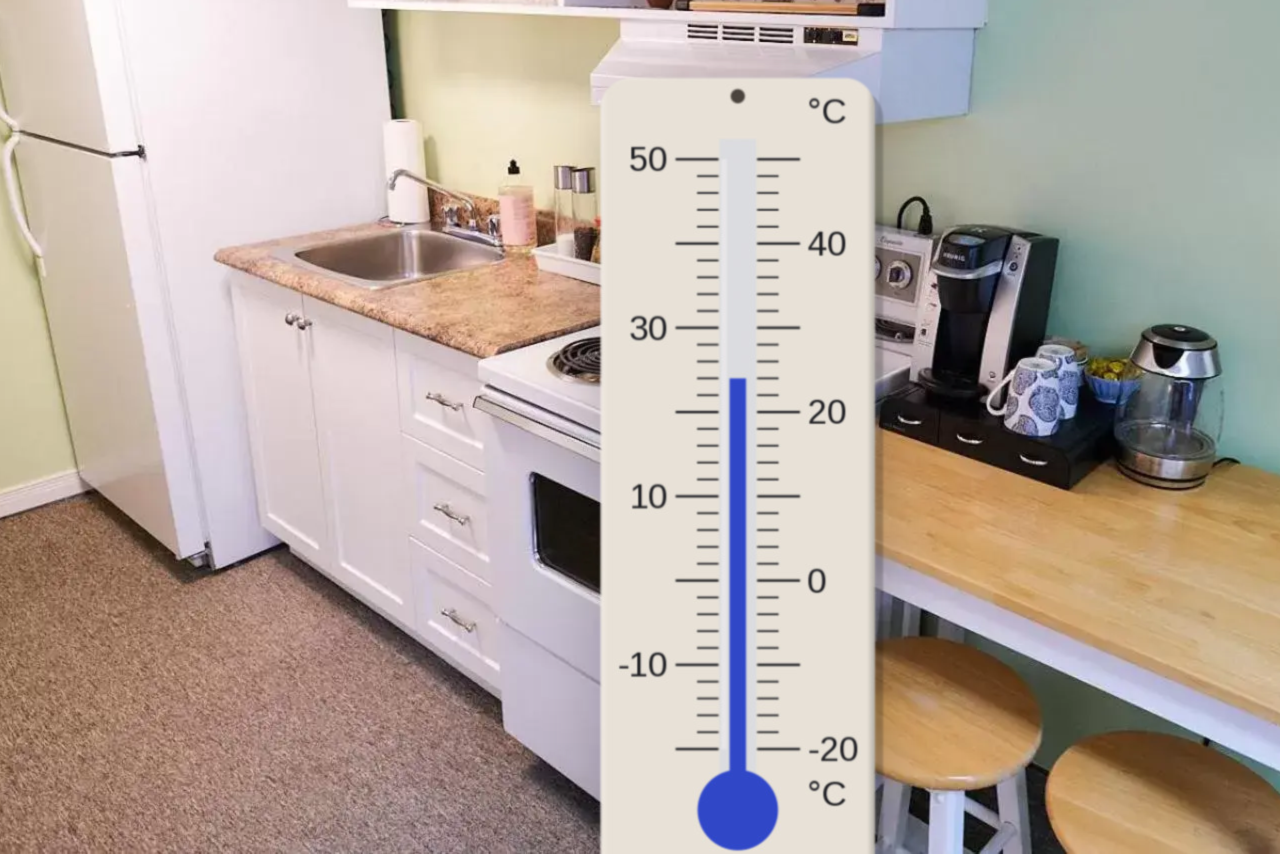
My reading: 24 °C
